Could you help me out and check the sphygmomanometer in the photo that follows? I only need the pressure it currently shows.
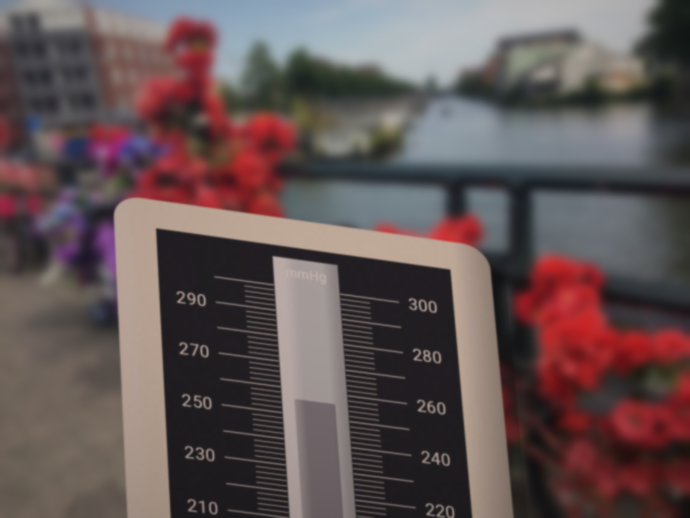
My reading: 256 mmHg
